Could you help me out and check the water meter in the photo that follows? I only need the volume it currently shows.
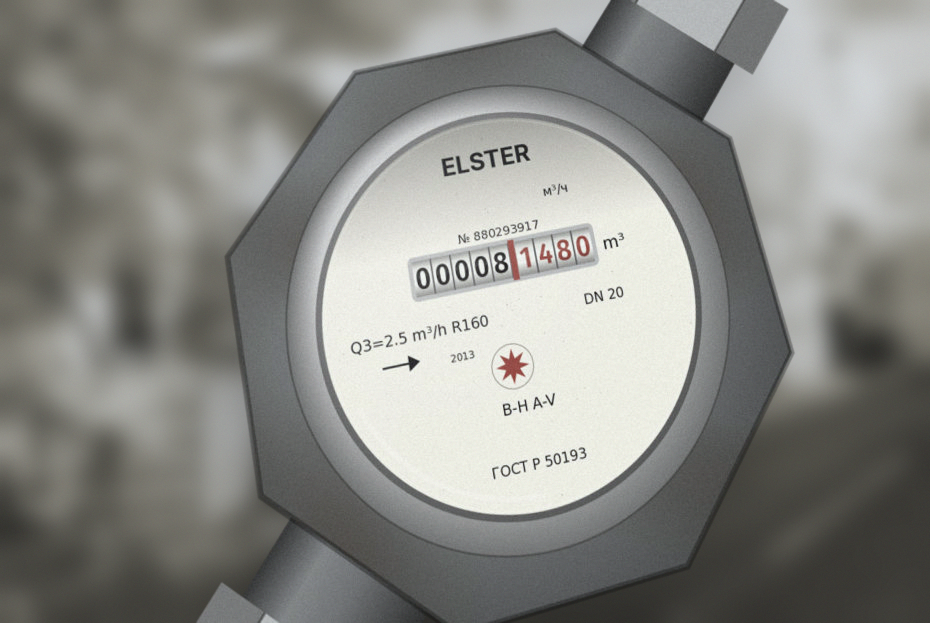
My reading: 8.1480 m³
